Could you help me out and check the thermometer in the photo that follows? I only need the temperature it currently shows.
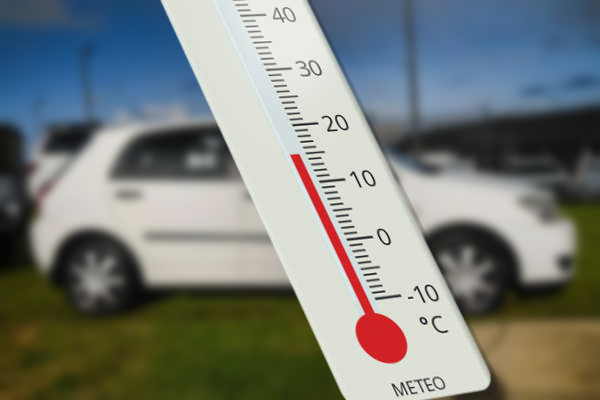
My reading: 15 °C
